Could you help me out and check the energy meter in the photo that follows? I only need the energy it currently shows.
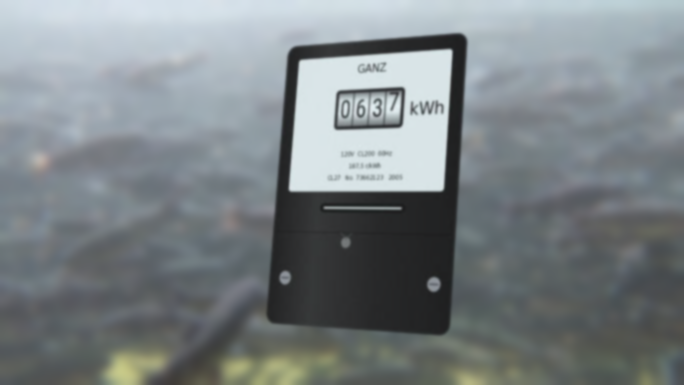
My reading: 637 kWh
